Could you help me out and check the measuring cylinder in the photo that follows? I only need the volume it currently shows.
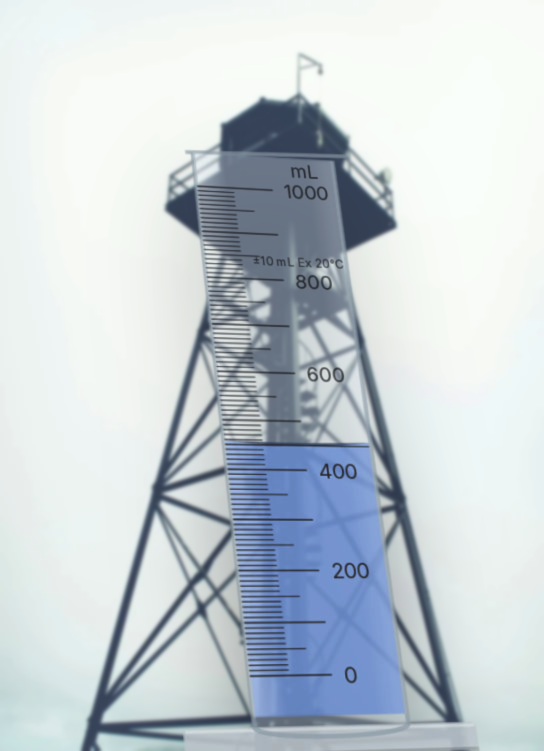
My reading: 450 mL
